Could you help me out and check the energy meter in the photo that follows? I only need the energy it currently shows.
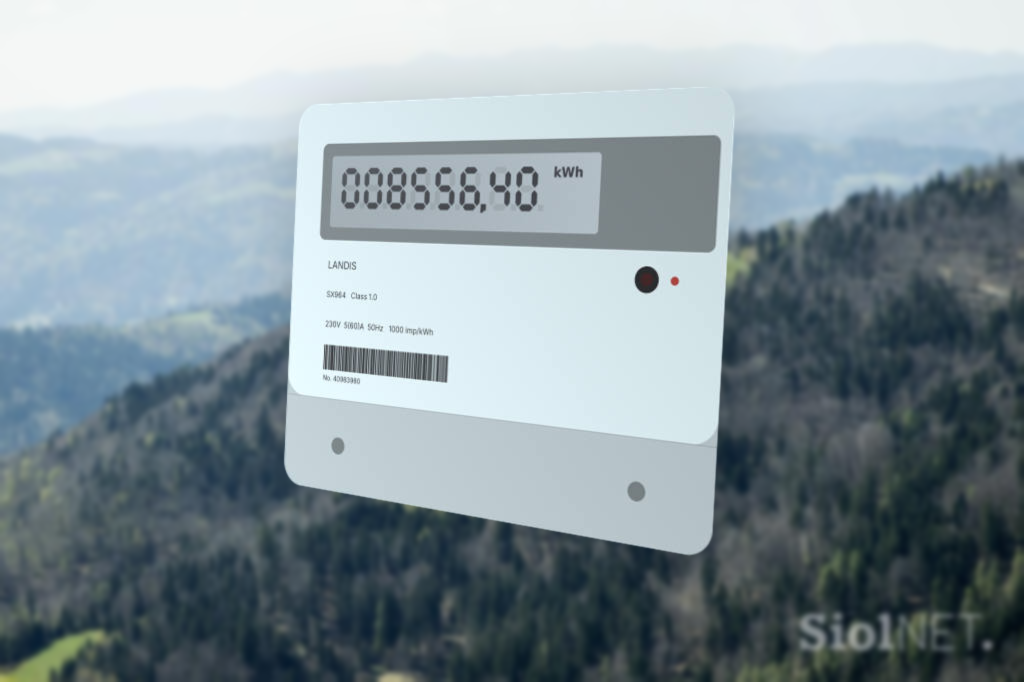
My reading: 8556.40 kWh
